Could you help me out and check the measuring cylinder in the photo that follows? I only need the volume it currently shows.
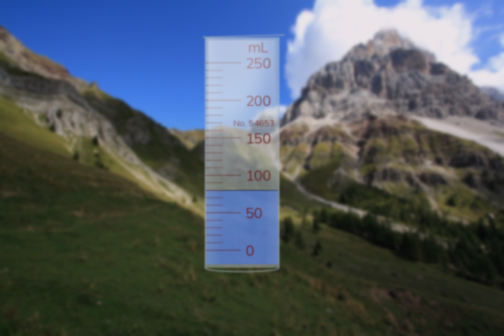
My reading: 80 mL
